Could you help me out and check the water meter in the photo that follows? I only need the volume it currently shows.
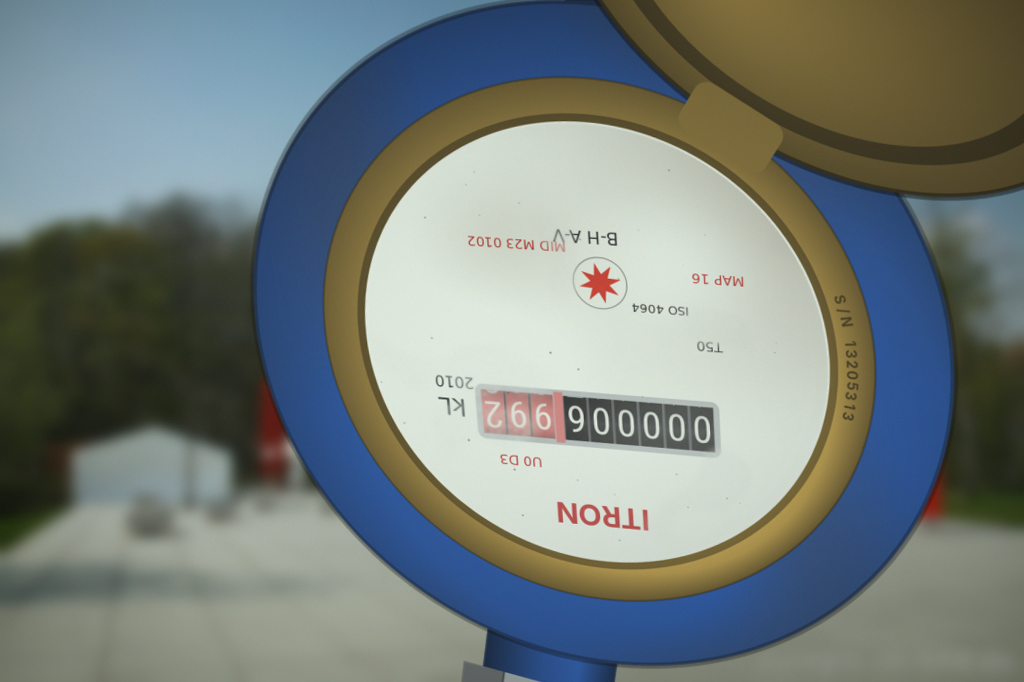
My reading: 6.992 kL
